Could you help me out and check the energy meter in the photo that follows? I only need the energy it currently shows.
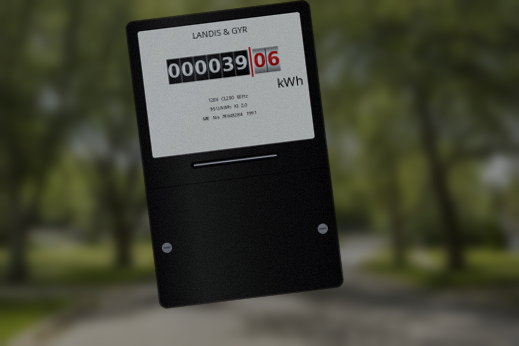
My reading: 39.06 kWh
